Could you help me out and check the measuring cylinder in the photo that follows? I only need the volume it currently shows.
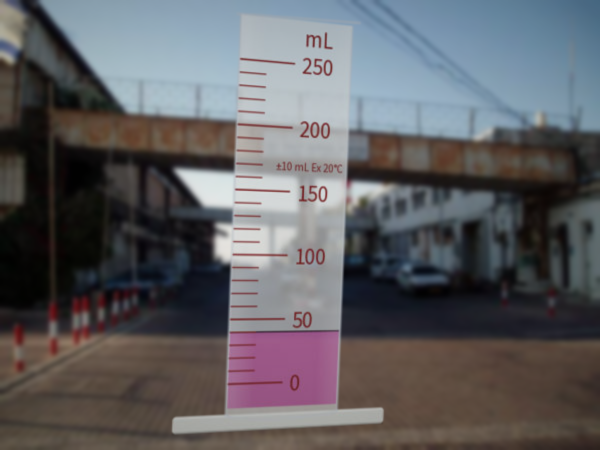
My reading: 40 mL
